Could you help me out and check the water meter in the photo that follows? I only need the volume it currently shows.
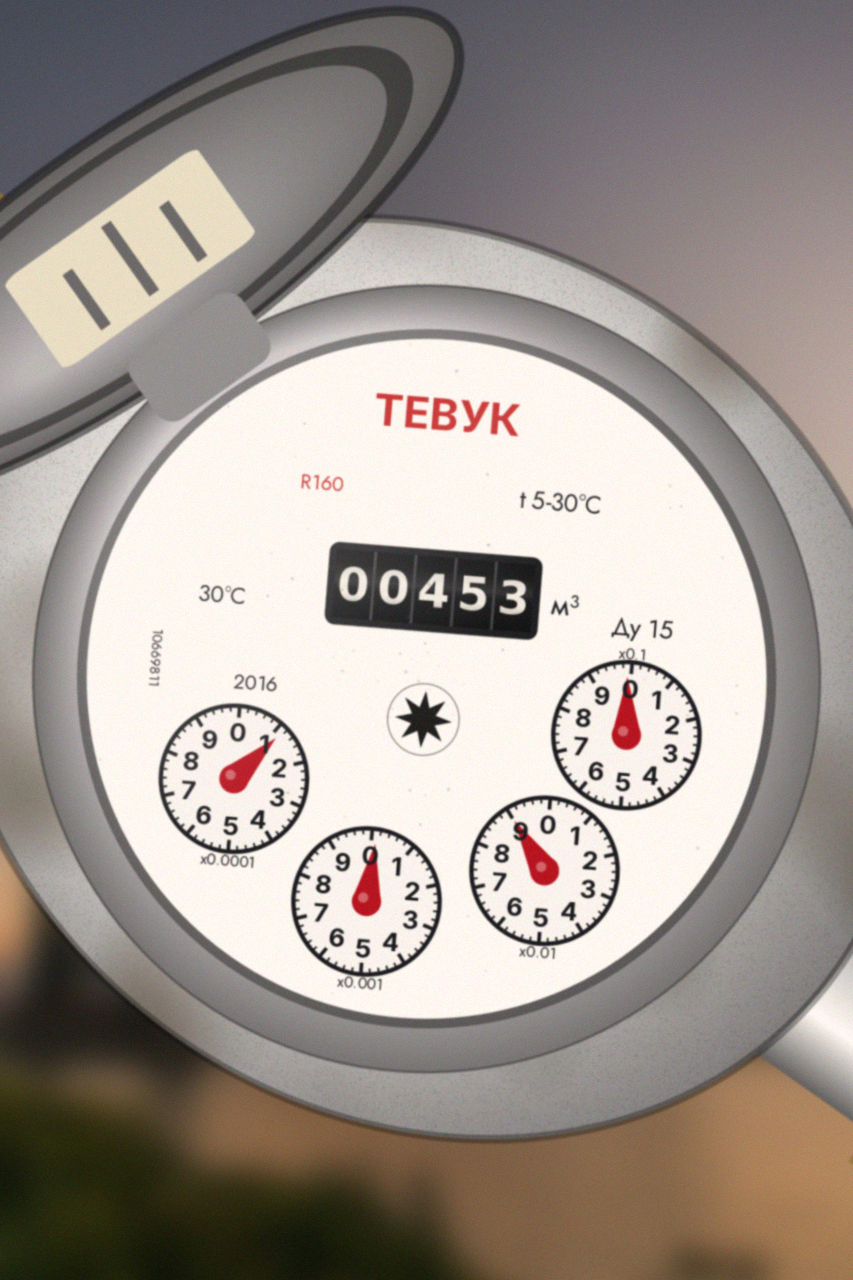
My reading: 452.9901 m³
